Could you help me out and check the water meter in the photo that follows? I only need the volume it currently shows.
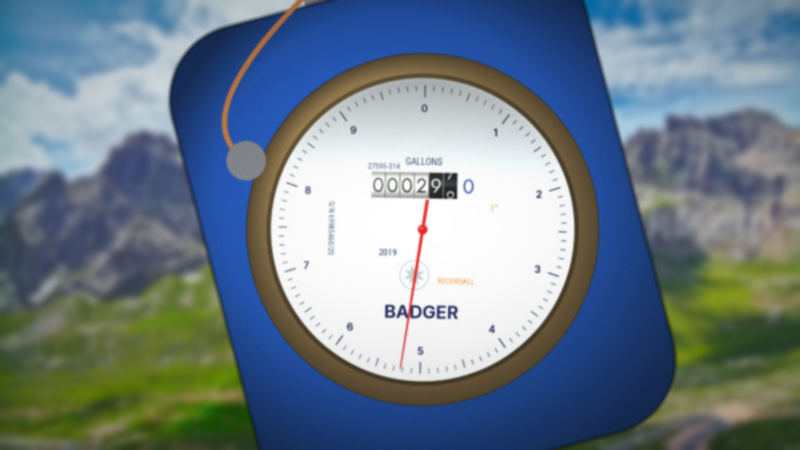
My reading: 2975.2 gal
